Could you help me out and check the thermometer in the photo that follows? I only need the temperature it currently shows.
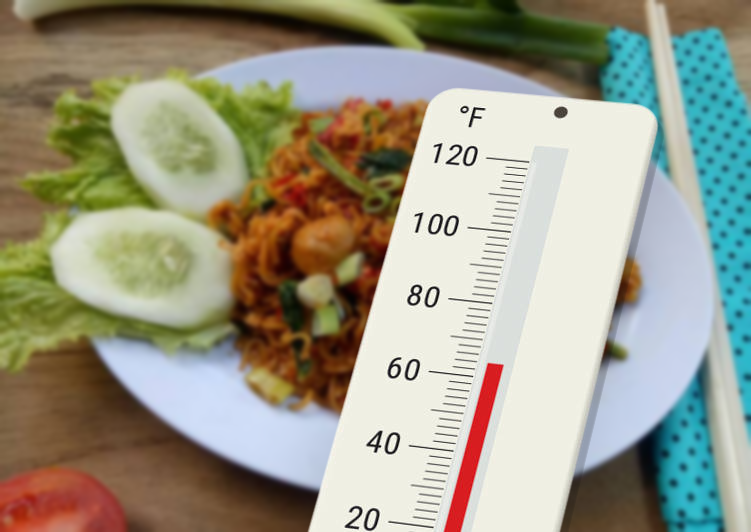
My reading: 64 °F
